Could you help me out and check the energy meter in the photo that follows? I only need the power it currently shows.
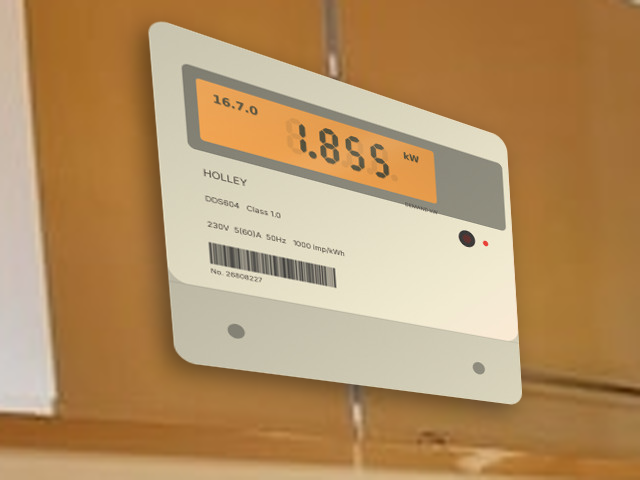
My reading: 1.855 kW
